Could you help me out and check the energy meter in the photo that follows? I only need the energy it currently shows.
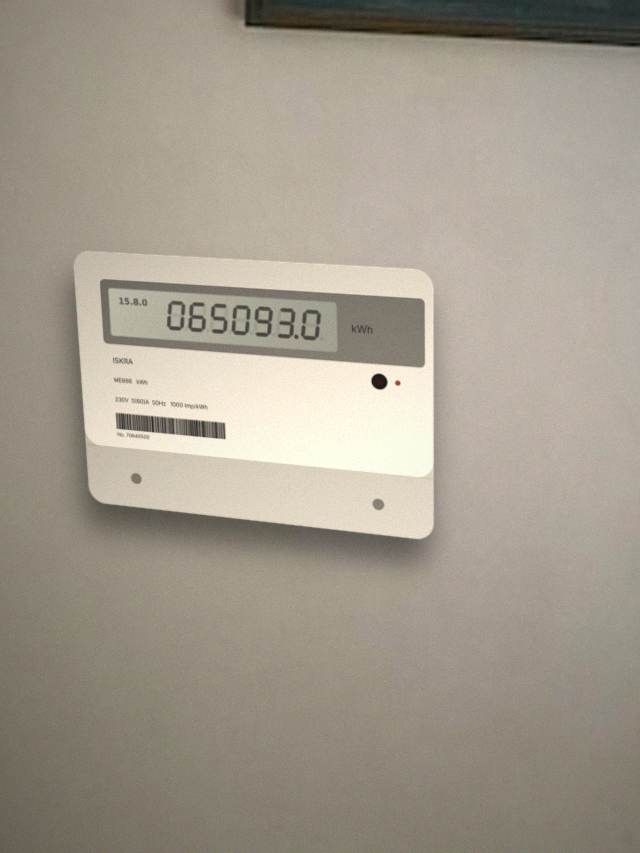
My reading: 65093.0 kWh
